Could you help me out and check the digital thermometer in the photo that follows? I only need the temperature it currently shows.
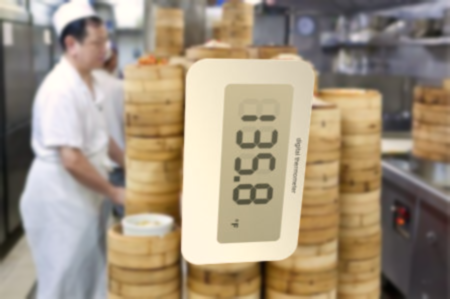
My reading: 135.8 °F
